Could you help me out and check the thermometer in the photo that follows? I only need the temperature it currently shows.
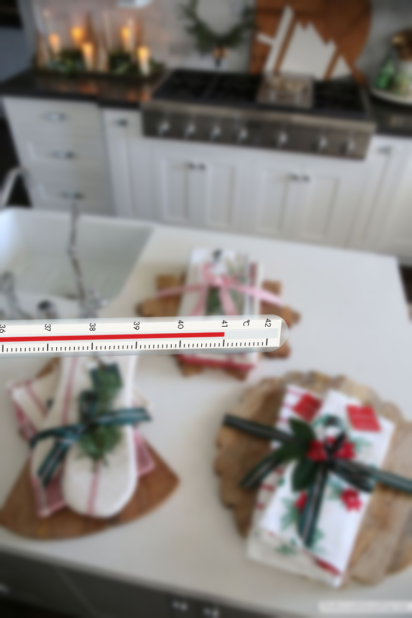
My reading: 41 °C
